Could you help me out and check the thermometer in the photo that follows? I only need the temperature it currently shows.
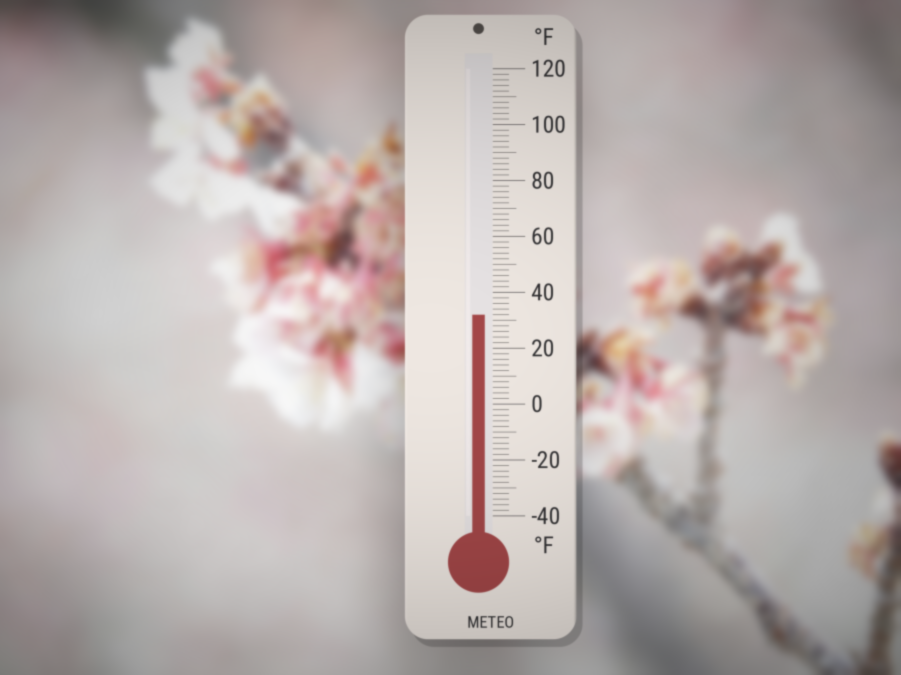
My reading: 32 °F
